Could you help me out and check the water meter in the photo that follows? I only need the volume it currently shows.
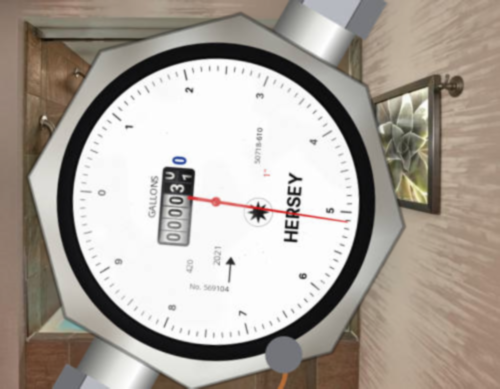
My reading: 305.1 gal
